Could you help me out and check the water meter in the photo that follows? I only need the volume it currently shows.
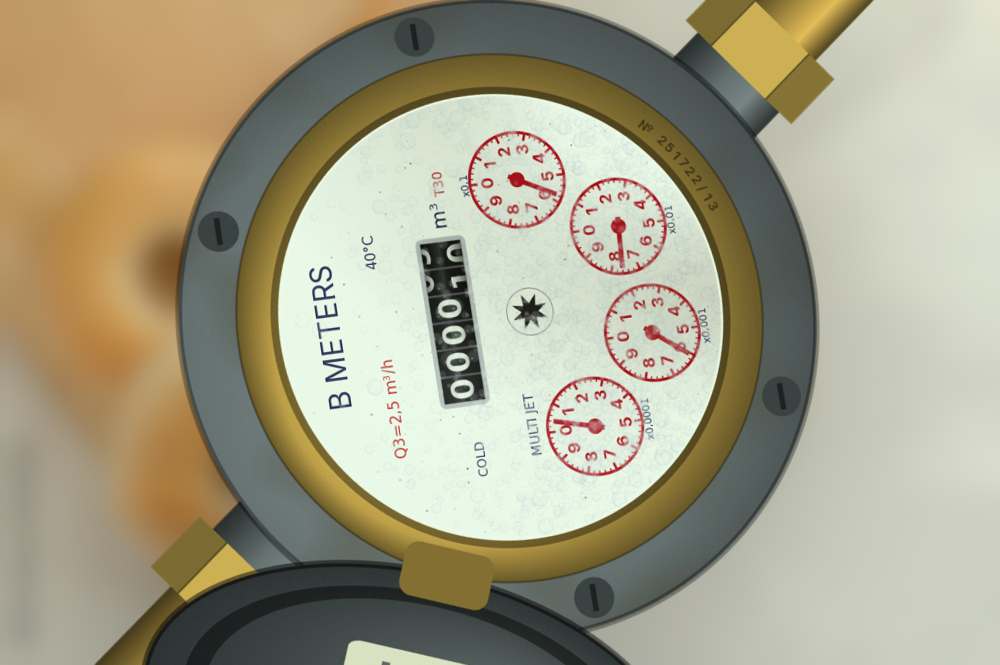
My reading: 9.5760 m³
